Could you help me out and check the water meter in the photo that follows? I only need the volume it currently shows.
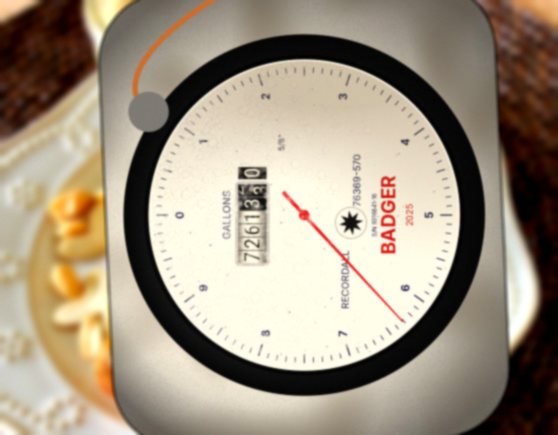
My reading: 7261326.3 gal
